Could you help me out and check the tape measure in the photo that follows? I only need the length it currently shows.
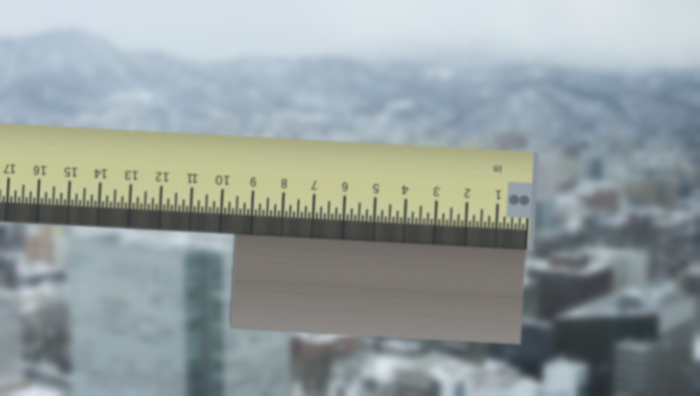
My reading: 9.5 in
